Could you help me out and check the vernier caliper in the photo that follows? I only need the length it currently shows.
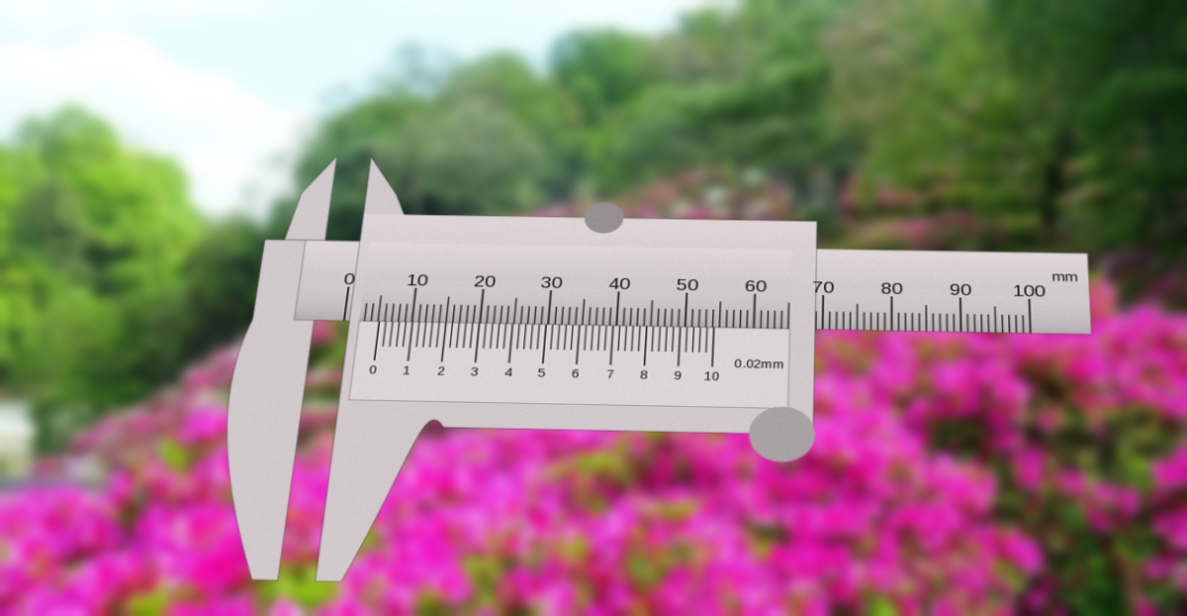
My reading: 5.2 mm
